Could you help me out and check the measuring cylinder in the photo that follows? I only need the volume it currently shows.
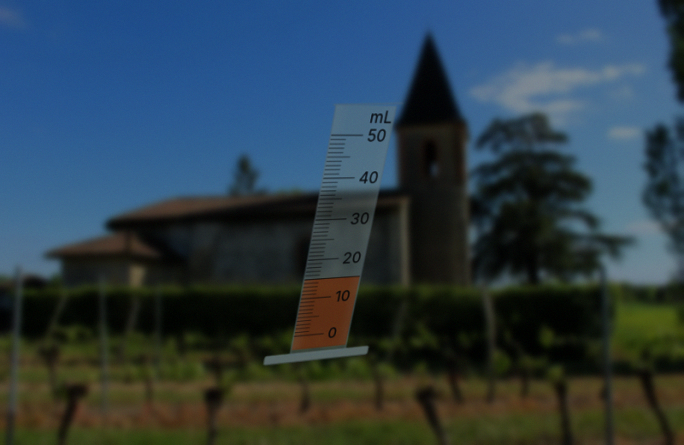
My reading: 15 mL
